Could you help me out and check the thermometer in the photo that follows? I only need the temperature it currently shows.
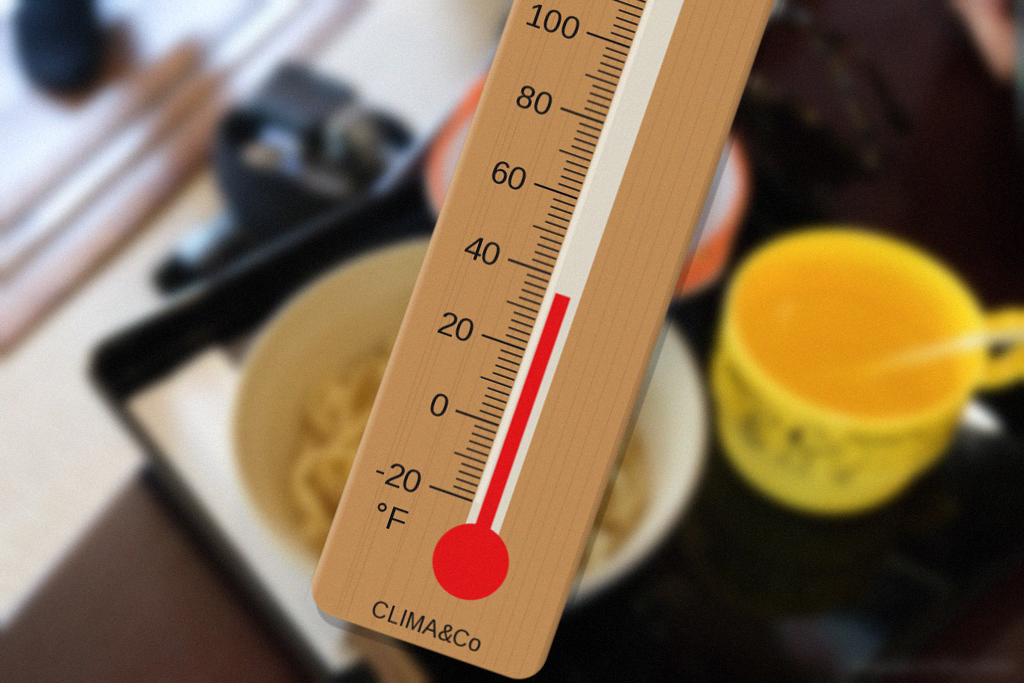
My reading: 36 °F
